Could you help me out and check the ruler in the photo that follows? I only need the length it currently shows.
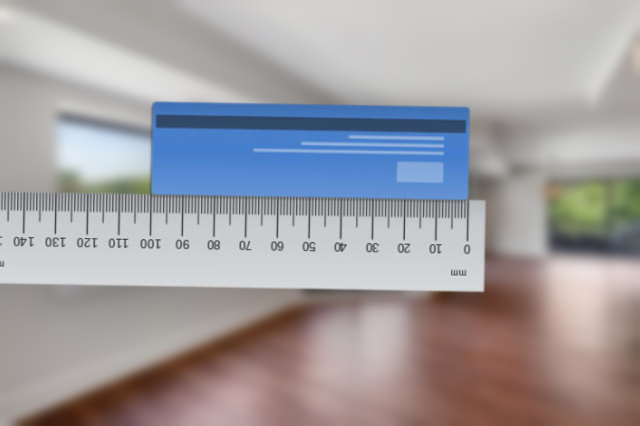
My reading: 100 mm
